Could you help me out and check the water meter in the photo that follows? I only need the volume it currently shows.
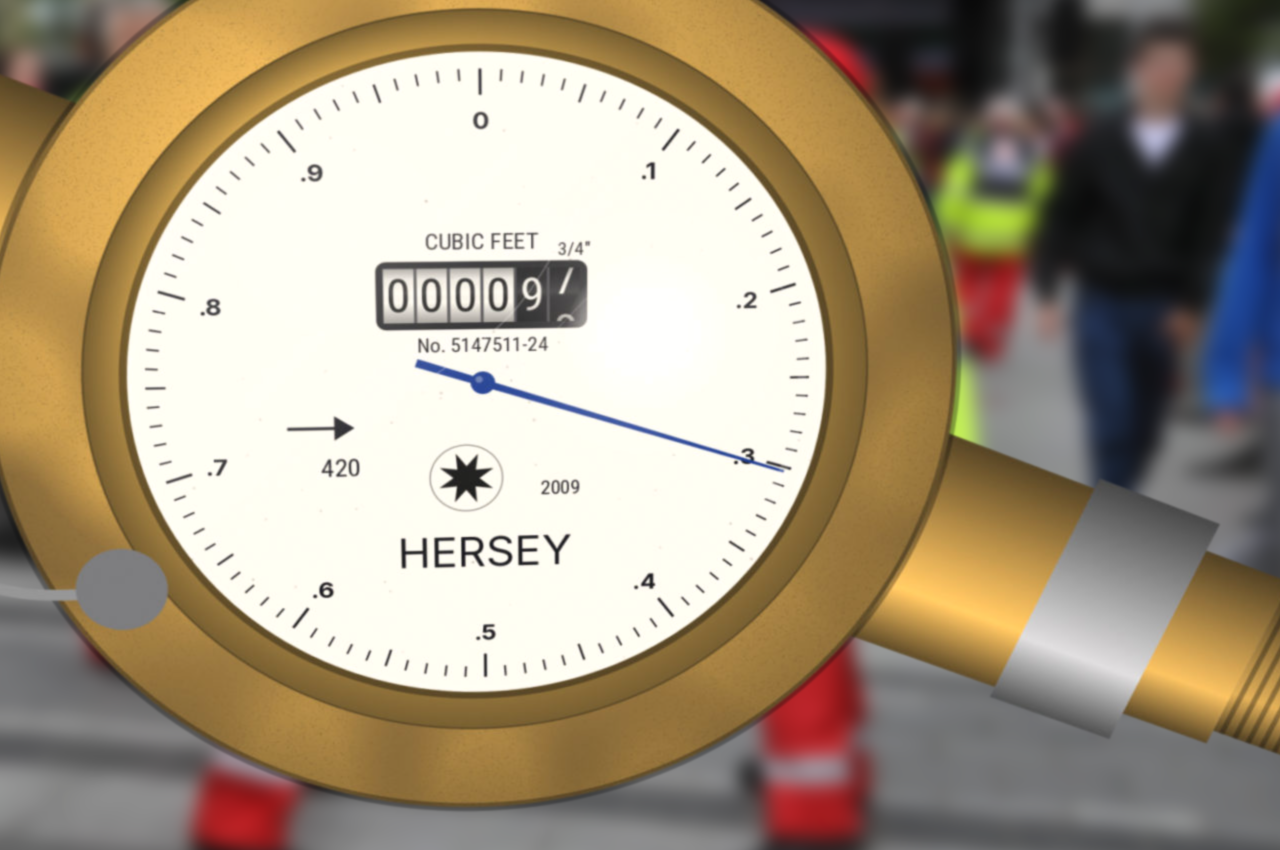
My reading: 97.30 ft³
